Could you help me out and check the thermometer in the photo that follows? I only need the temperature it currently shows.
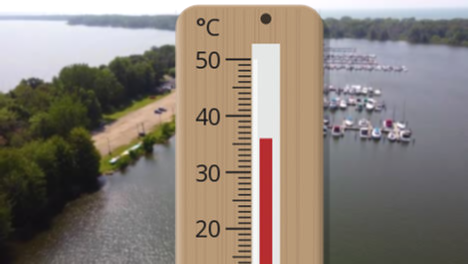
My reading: 36 °C
